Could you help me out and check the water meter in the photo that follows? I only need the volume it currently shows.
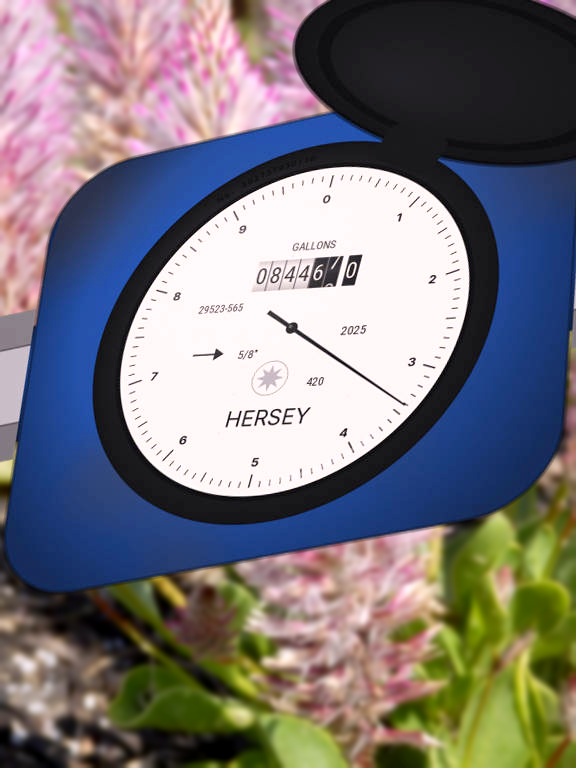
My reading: 844673.4 gal
